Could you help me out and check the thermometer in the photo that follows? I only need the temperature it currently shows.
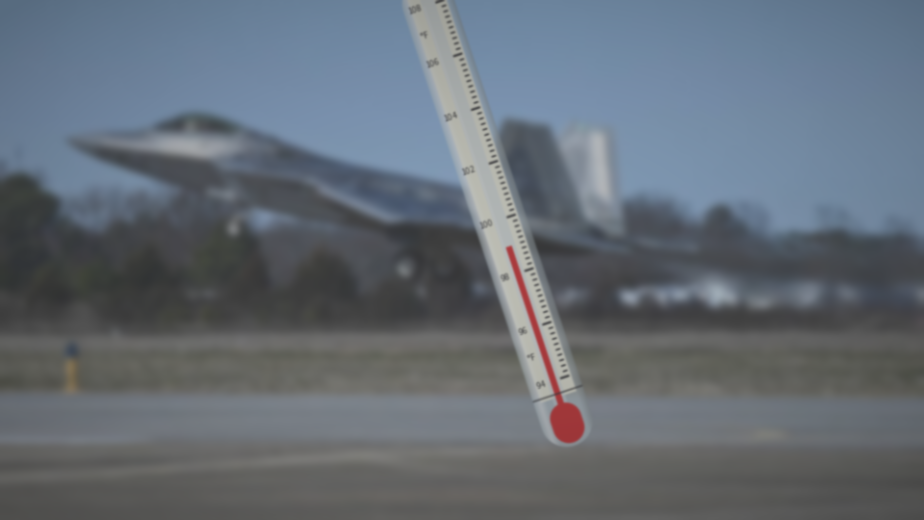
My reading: 99 °F
